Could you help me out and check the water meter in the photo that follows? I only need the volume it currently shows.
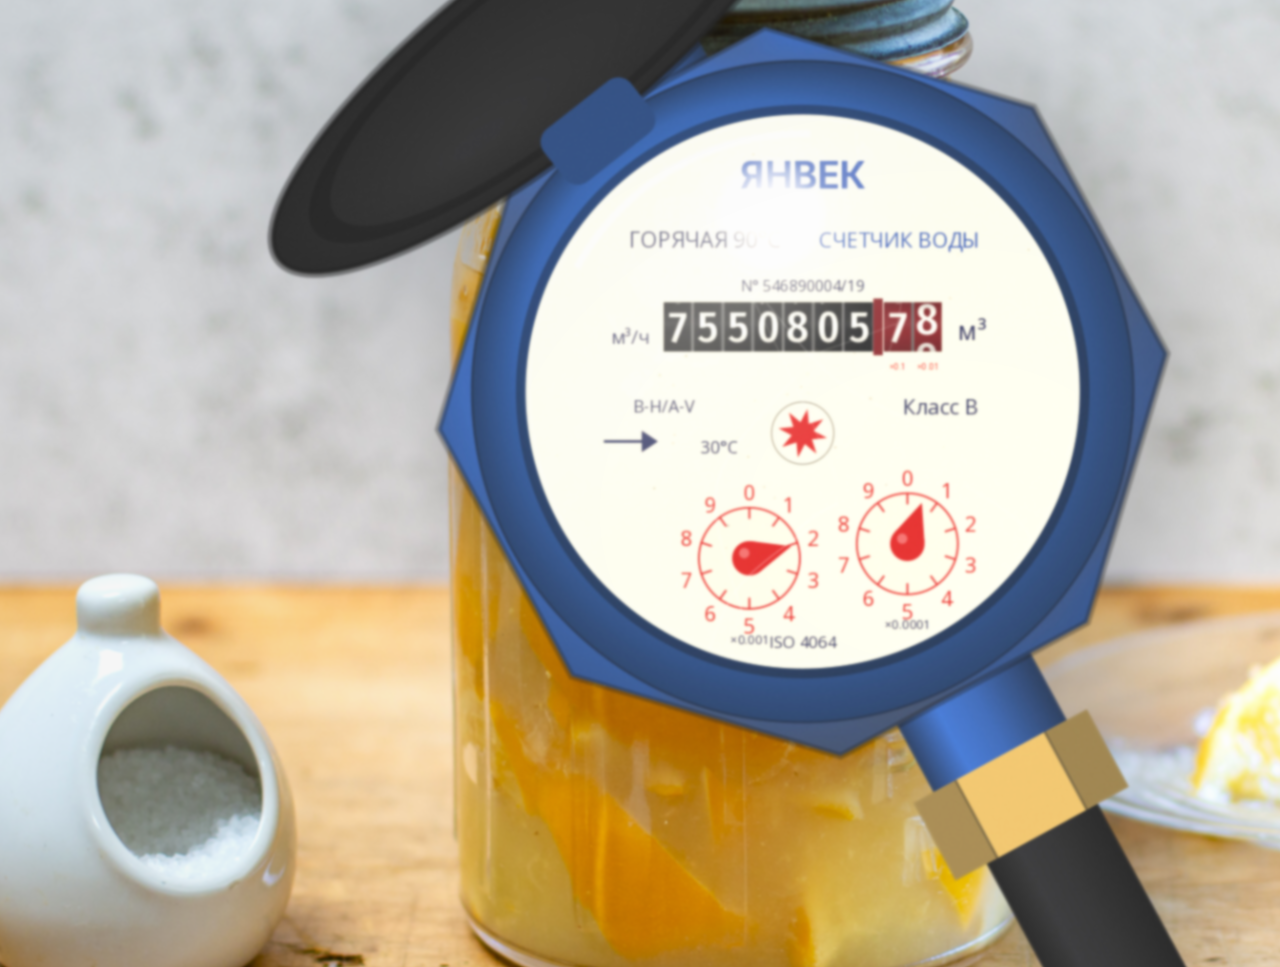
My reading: 7550805.7820 m³
